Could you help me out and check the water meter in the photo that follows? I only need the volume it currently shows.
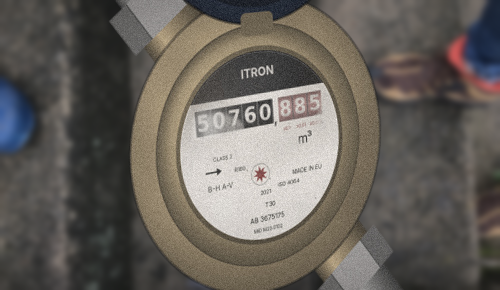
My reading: 50760.885 m³
